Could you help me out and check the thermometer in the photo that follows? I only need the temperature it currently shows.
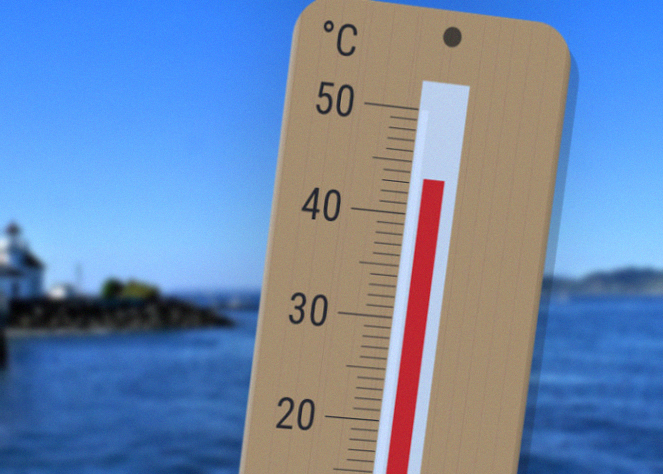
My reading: 43.5 °C
